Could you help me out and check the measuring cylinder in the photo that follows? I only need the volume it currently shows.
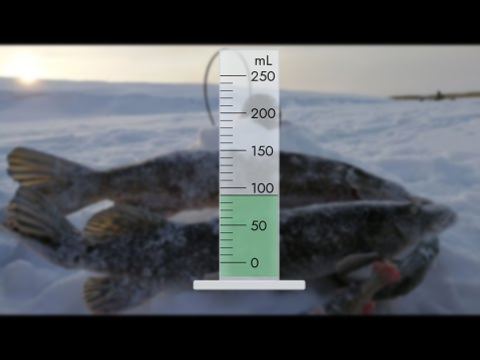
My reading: 90 mL
